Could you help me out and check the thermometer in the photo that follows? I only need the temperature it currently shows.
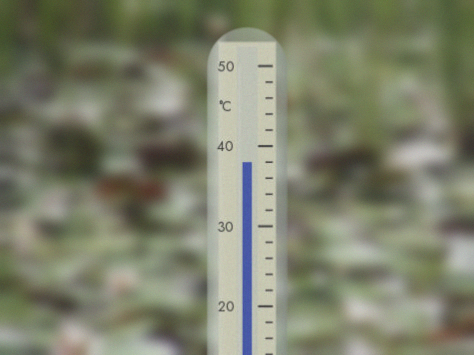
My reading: 38 °C
